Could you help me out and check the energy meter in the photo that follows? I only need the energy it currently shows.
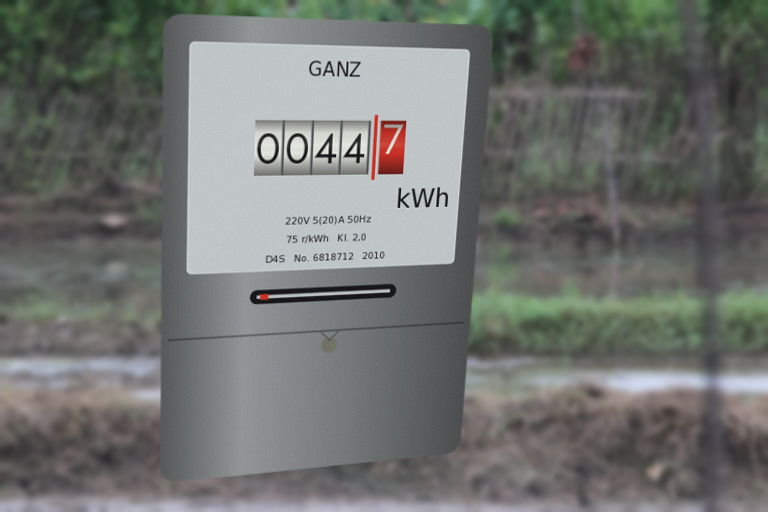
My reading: 44.7 kWh
